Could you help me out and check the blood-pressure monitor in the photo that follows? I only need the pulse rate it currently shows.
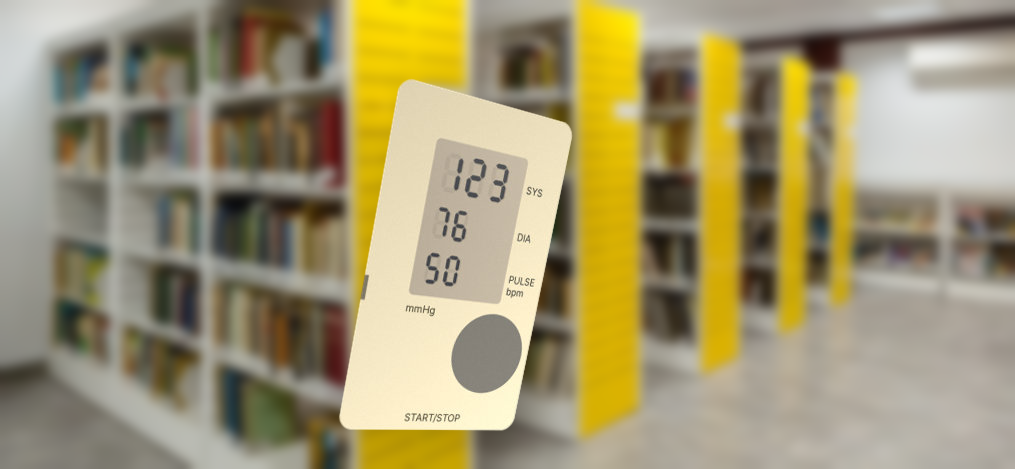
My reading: 50 bpm
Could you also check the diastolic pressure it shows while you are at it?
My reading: 76 mmHg
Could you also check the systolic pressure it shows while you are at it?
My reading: 123 mmHg
